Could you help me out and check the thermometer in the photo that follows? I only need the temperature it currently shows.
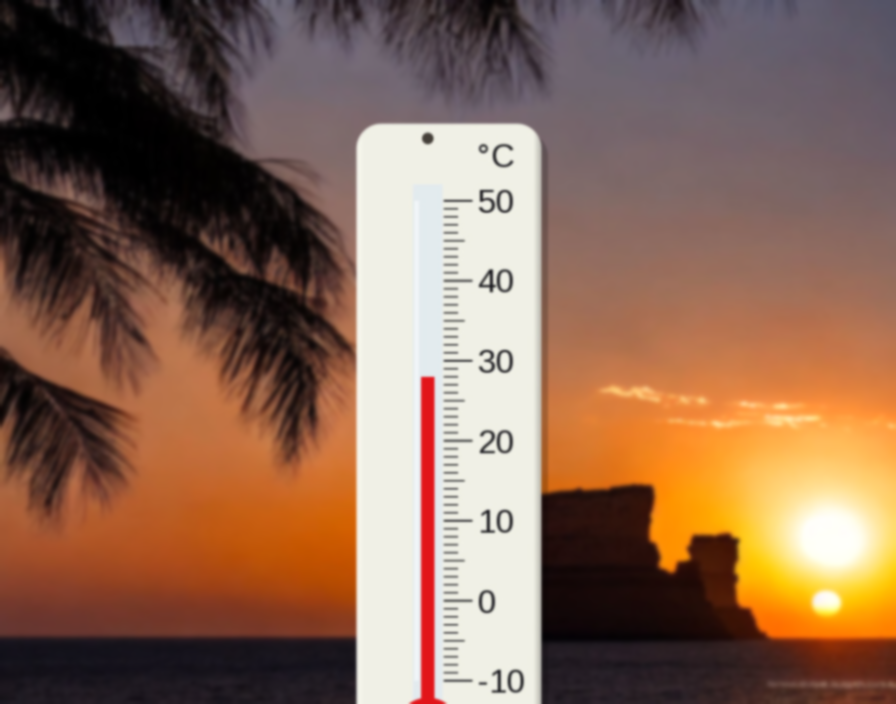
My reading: 28 °C
